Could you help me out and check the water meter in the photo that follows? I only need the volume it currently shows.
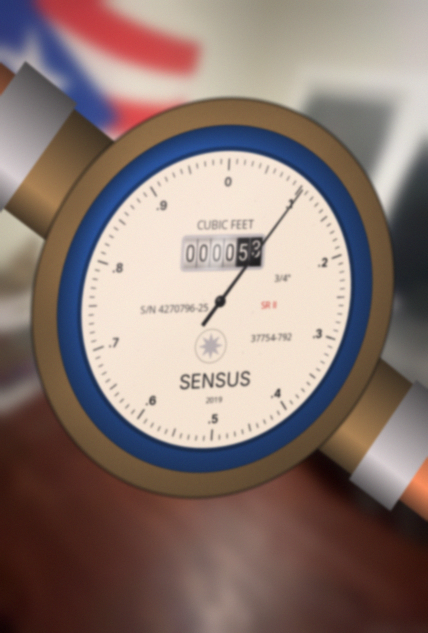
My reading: 53.10 ft³
